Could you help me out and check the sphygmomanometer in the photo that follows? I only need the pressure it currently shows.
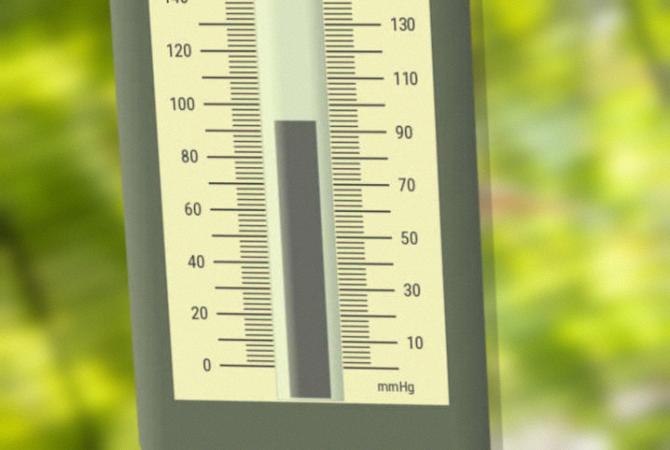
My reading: 94 mmHg
